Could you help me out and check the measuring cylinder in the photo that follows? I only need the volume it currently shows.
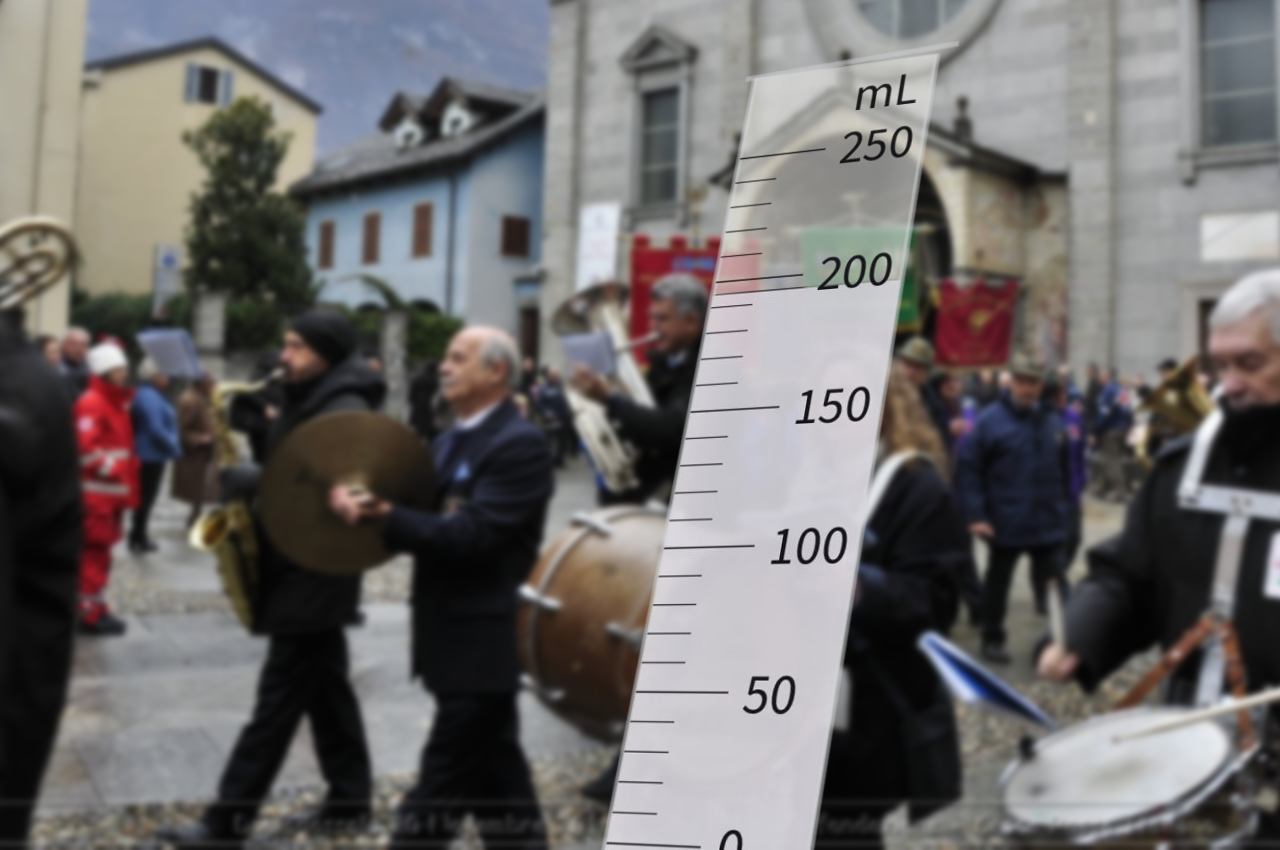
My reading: 195 mL
